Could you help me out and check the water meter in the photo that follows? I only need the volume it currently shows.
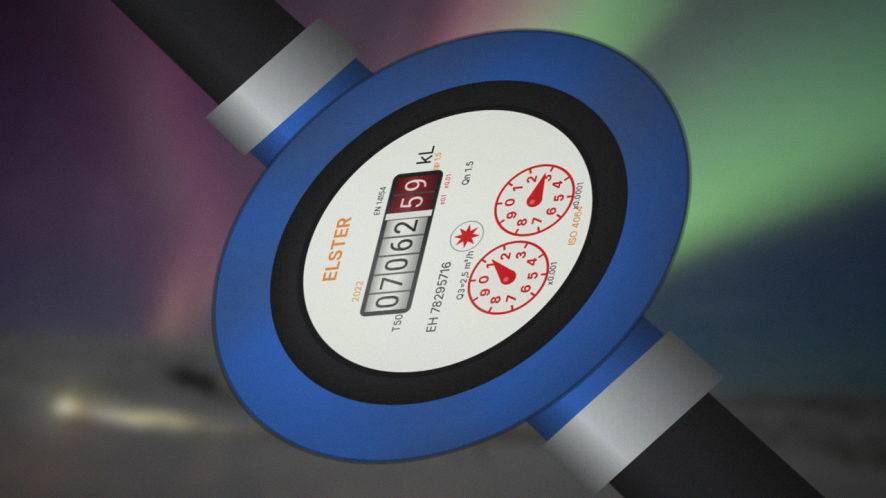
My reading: 7062.5912 kL
